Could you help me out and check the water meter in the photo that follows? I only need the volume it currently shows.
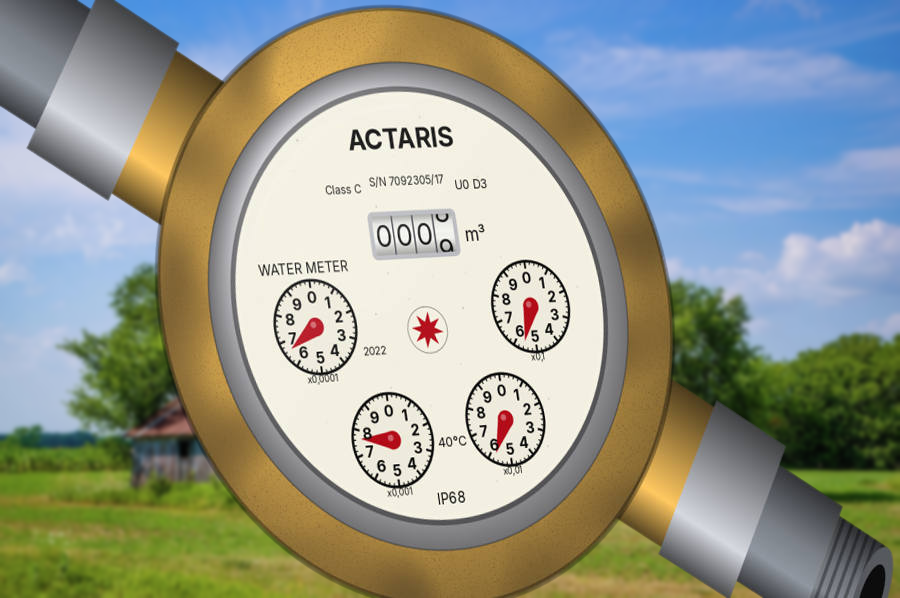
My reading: 8.5576 m³
